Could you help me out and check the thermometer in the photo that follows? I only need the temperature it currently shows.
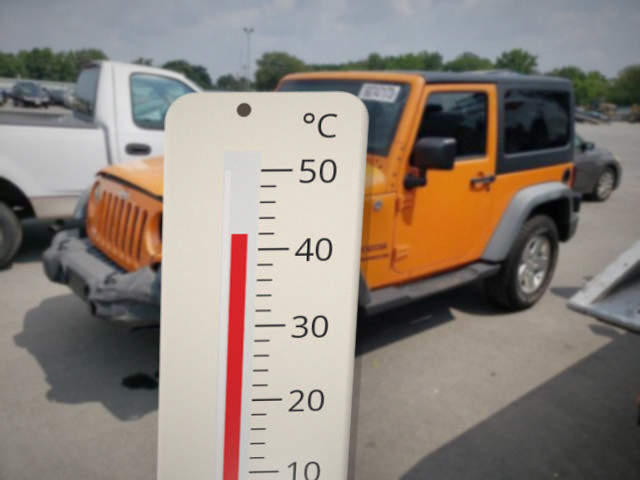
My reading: 42 °C
